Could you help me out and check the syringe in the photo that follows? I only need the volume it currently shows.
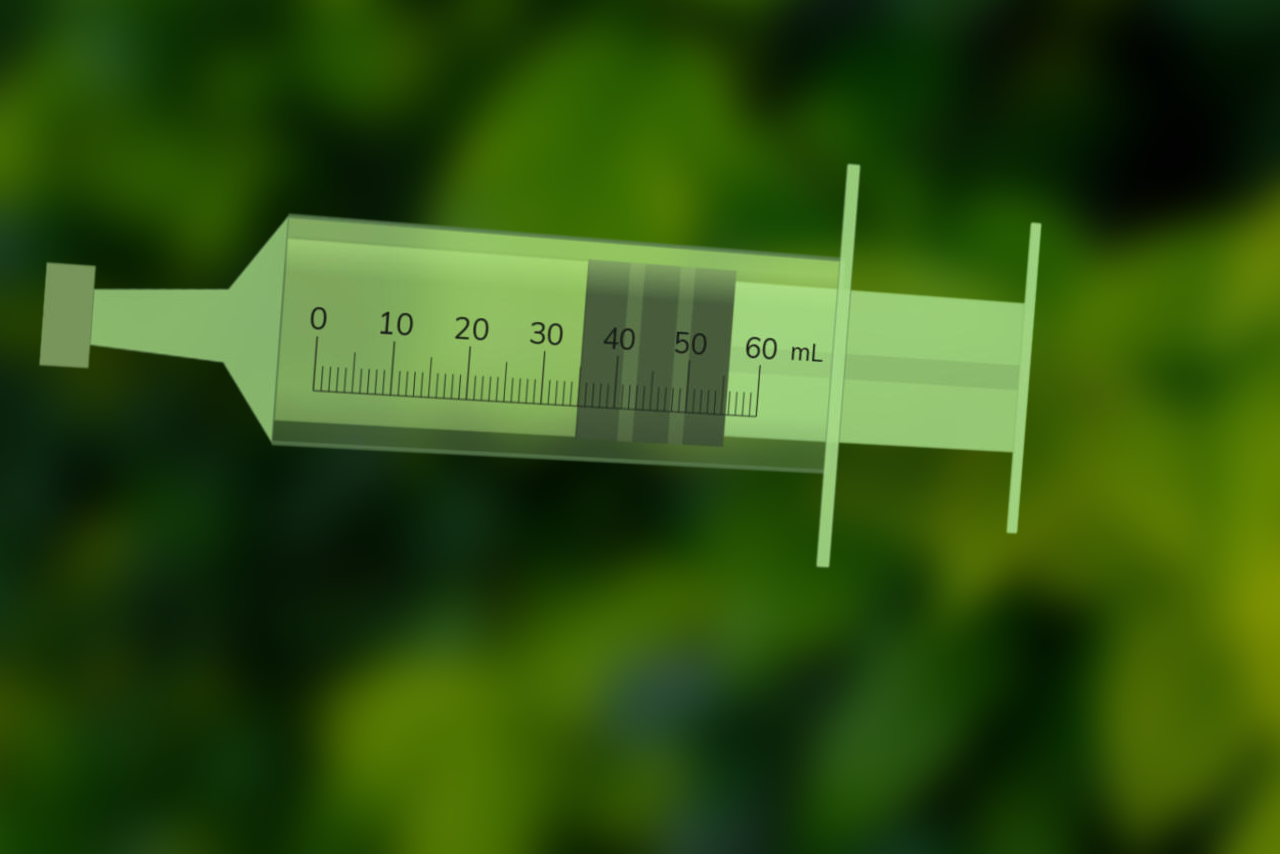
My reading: 35 mL
